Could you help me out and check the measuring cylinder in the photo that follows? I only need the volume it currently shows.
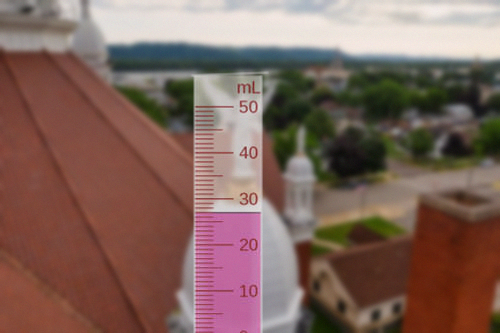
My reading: 27 mL
